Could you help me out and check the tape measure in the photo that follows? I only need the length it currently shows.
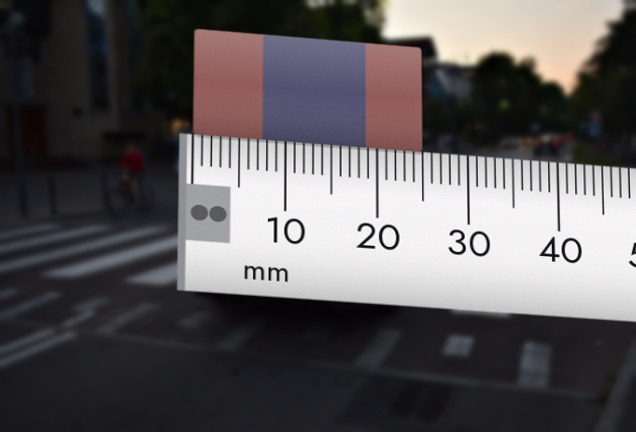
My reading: 25 mm
